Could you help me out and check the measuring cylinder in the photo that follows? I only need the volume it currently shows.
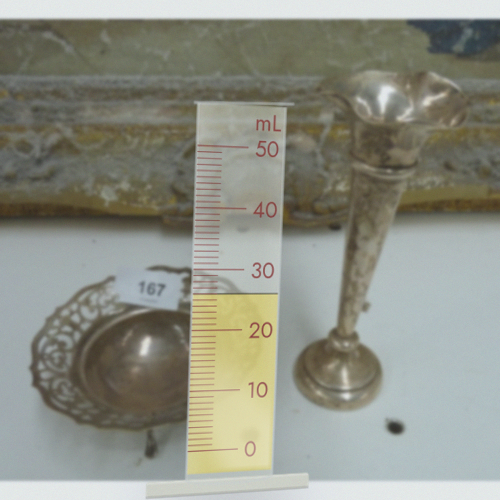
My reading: 26 mL
